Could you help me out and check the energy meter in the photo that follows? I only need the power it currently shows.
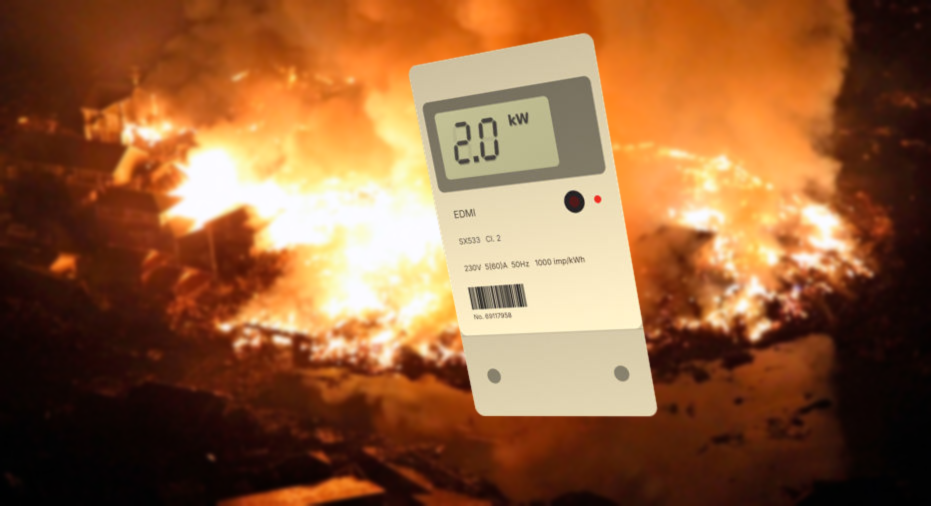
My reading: 2.0 kW
